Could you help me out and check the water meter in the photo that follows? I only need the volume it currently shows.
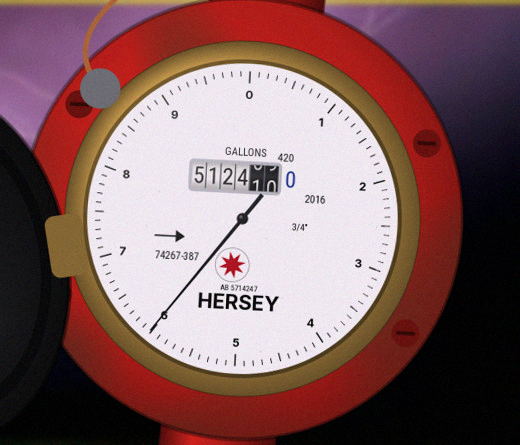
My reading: 5124096.0 gal
